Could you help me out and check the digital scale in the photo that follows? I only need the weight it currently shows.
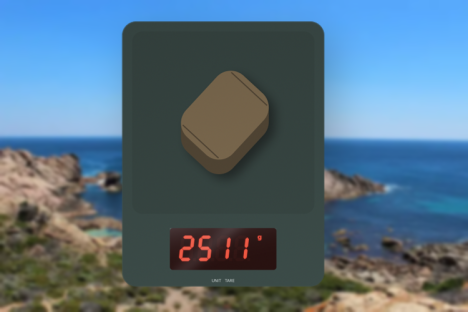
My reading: 2511 g
